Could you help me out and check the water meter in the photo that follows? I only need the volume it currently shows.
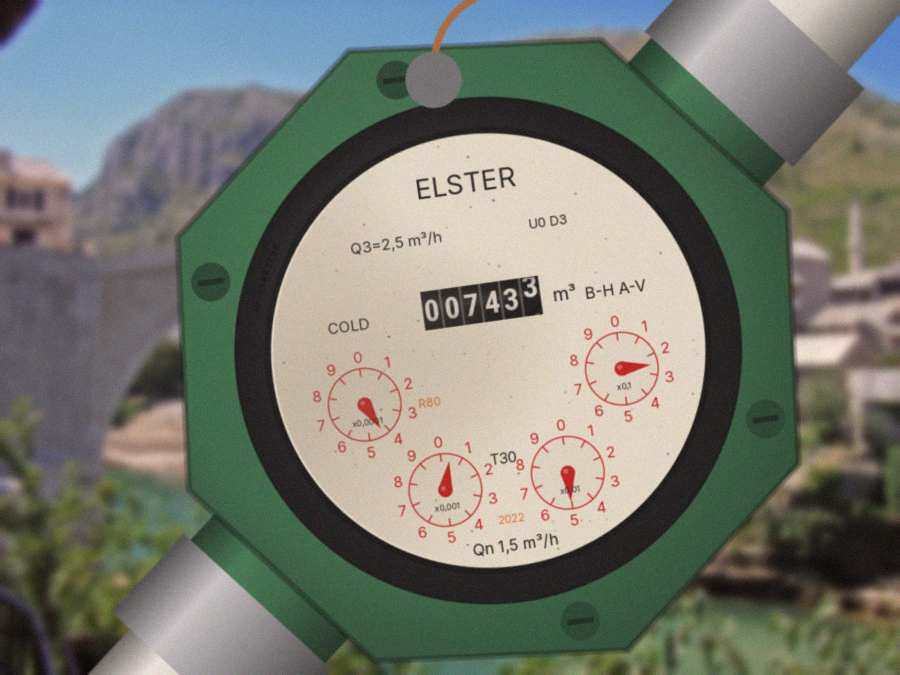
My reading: 7433.2504 m³
